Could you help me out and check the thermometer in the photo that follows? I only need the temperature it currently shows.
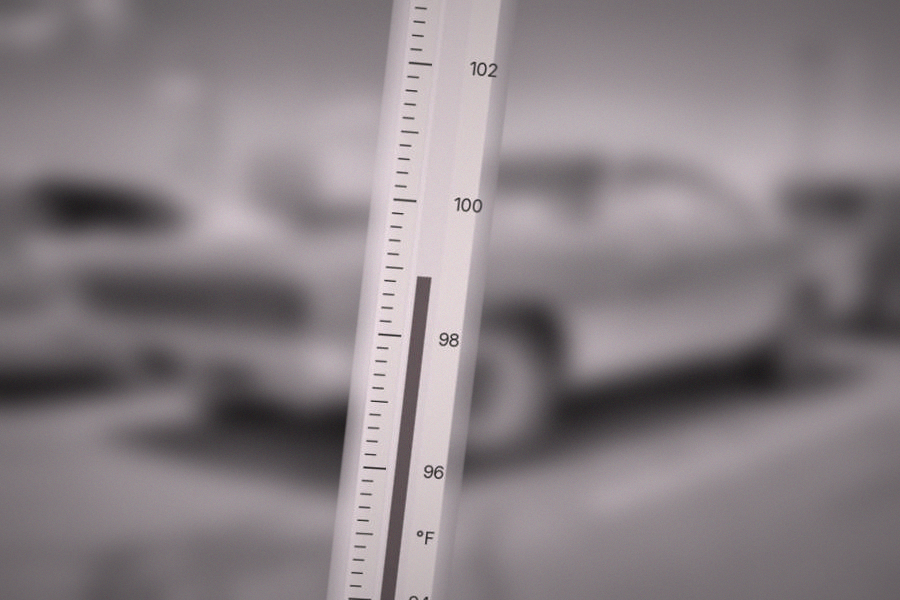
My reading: 98.9 °F
